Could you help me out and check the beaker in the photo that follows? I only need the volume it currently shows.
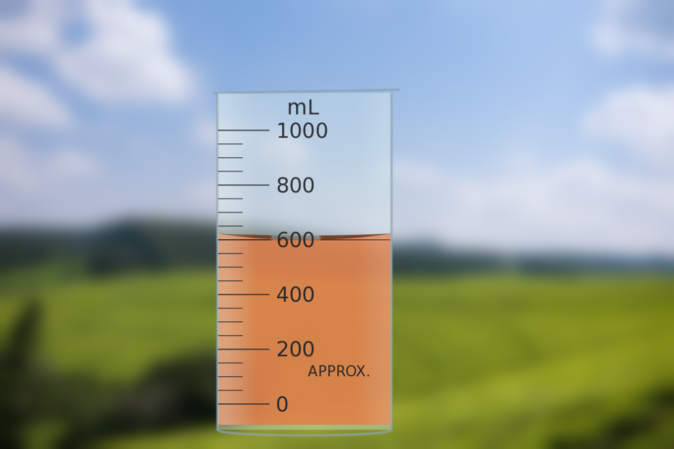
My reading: 600 mL
